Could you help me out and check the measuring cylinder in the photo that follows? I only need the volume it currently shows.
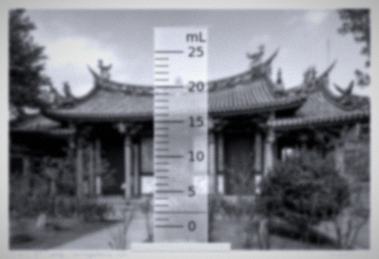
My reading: 2 mL
